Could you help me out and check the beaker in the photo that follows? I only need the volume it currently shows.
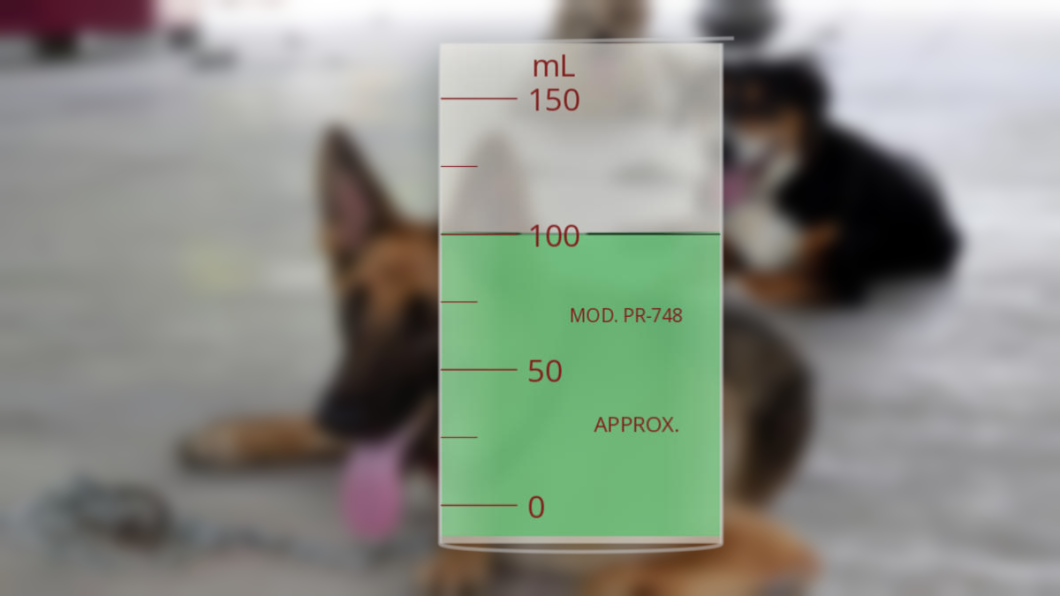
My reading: 100 mL
